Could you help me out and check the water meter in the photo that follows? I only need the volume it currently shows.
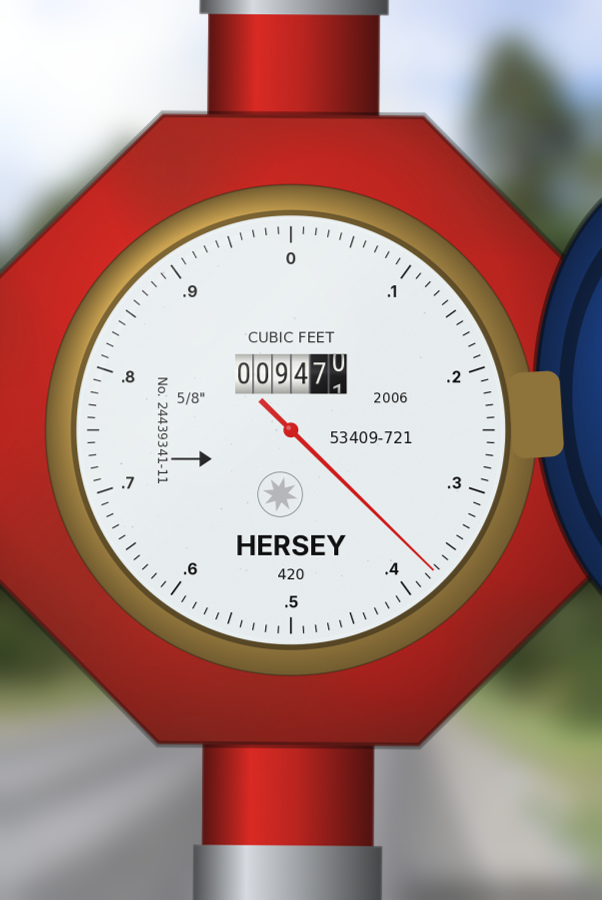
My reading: 9470.37 ft³
